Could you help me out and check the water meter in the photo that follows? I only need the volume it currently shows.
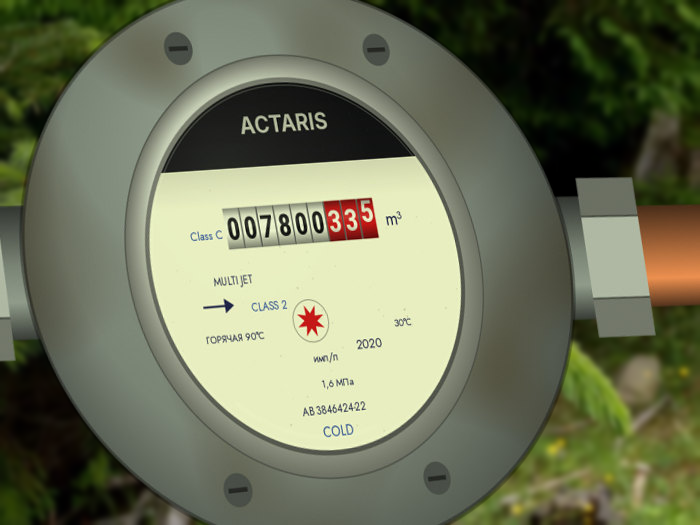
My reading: 7800.335 m³
